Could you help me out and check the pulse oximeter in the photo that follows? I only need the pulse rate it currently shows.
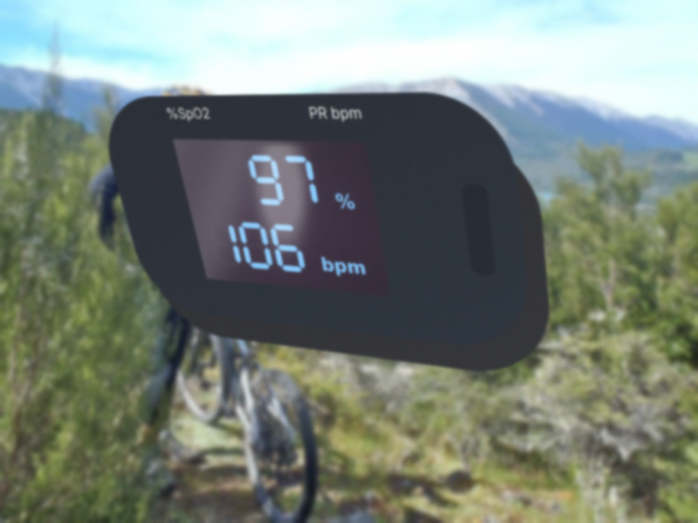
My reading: 106 bpm
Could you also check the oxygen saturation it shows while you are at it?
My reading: 97 %
